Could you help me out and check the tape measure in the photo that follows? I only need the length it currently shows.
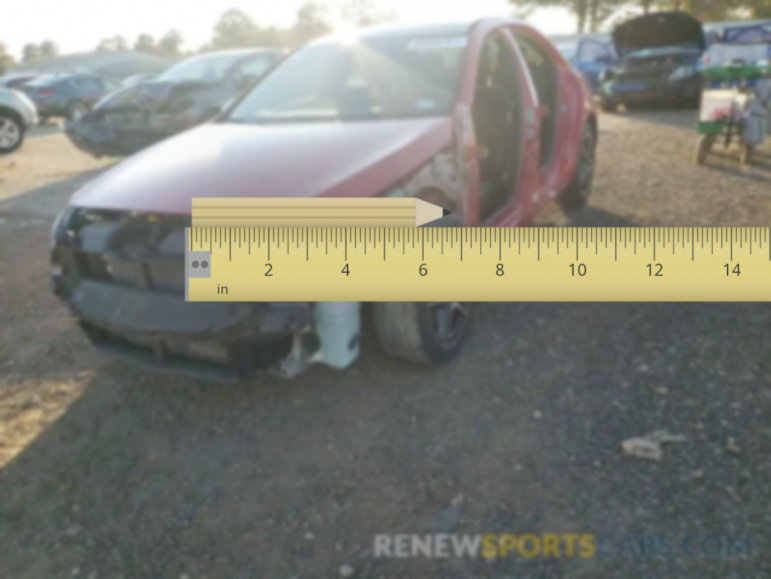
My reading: 6.75 in
